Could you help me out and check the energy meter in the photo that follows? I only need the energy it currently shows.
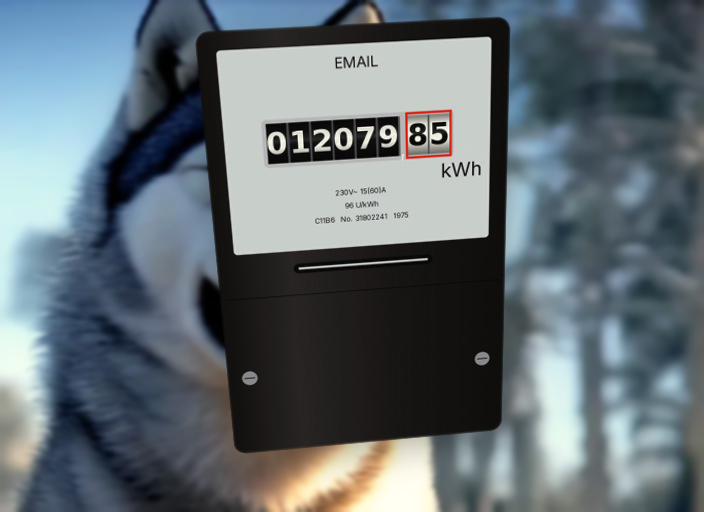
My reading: 12079.85 kWh
